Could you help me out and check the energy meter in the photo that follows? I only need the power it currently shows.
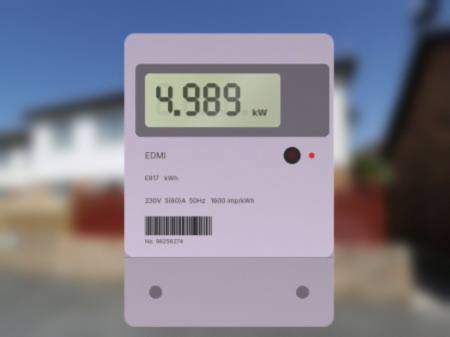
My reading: 4.989 kW
